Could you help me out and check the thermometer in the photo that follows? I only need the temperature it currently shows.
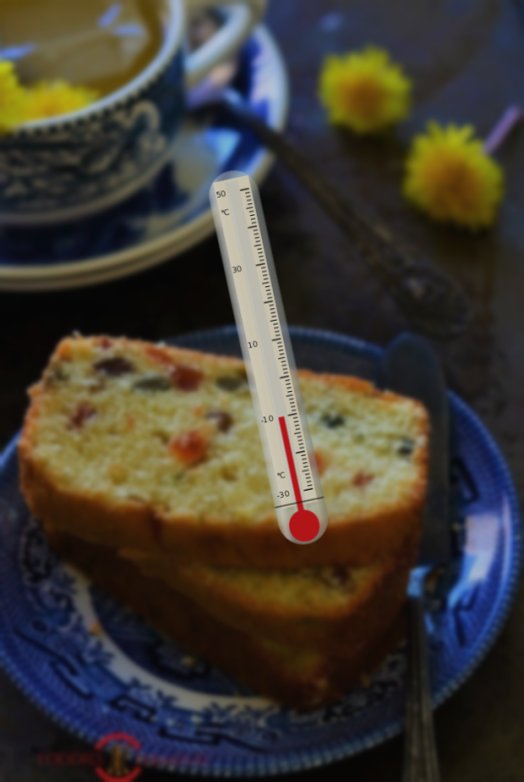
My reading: -10 °C
